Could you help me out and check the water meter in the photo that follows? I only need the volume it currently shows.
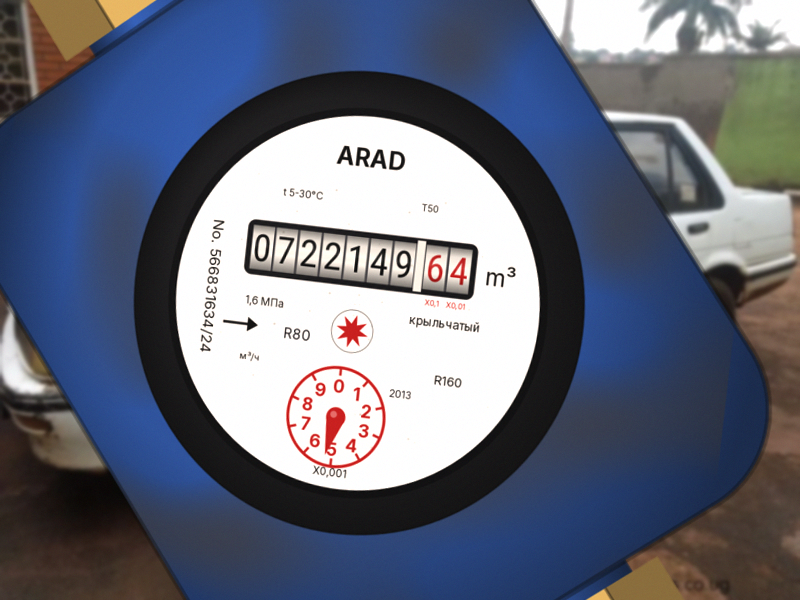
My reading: 722149.645 m³
